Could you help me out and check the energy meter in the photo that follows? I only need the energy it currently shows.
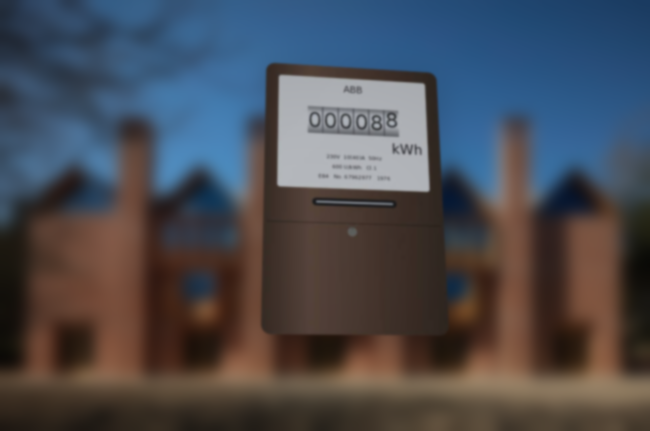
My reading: 88 kWh
